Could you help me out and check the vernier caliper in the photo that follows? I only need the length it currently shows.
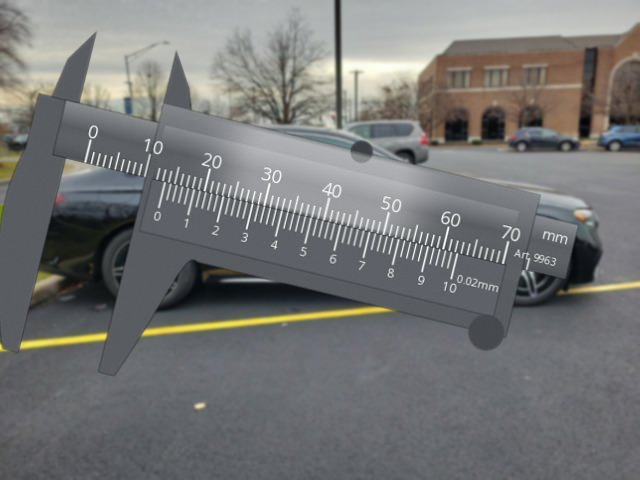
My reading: 13.4 mm
